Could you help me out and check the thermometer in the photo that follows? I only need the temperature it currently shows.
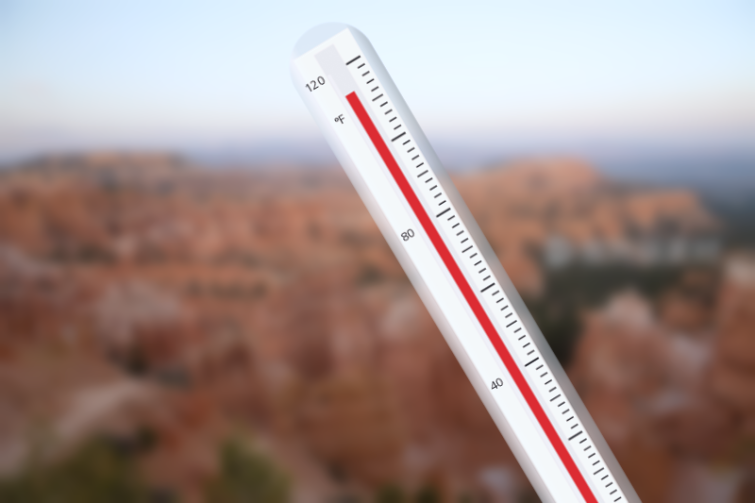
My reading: 114 °F
